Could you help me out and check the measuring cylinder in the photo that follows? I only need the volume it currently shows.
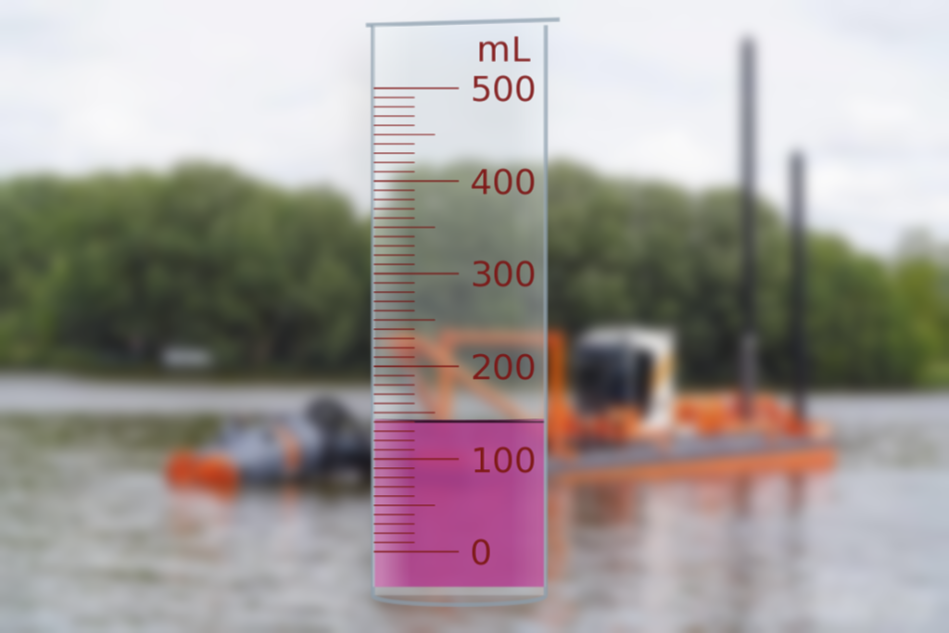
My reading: 140 mL
